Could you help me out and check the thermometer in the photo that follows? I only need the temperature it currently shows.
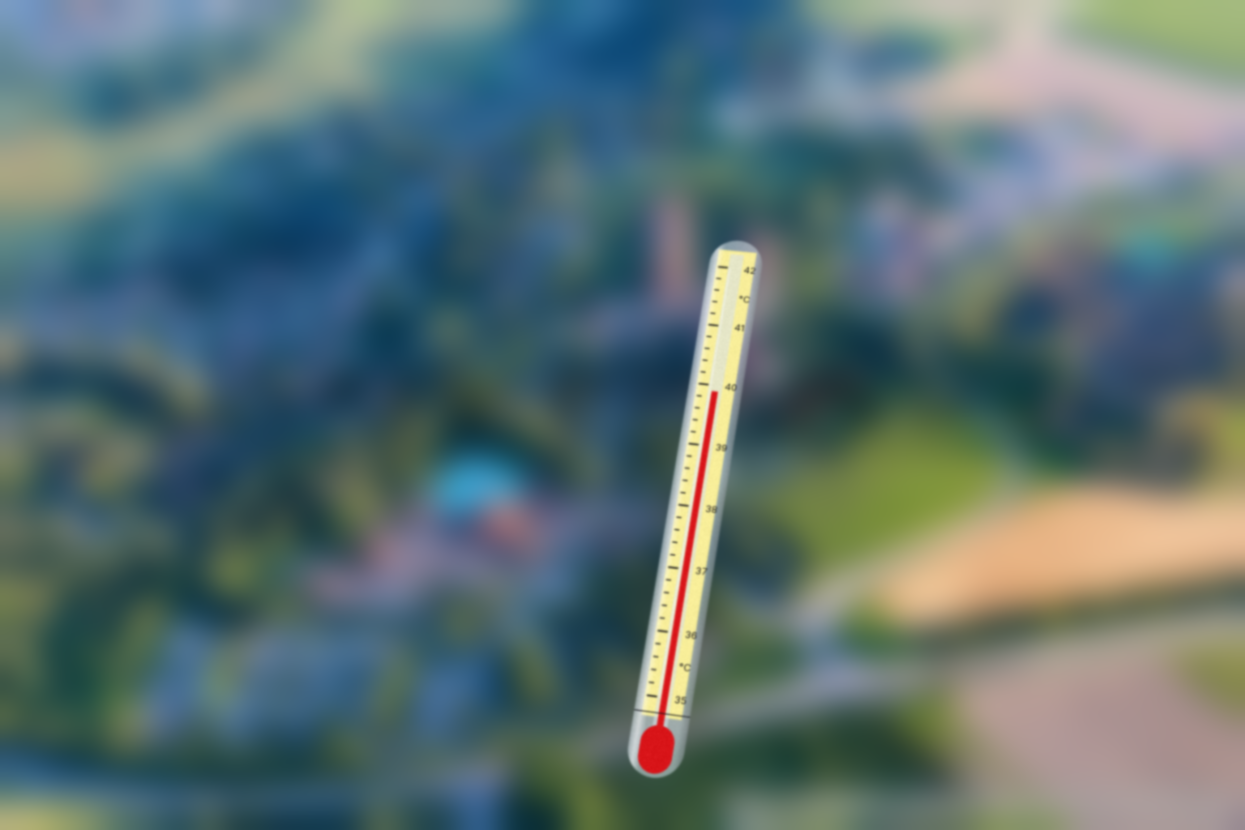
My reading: 39.9 °C
